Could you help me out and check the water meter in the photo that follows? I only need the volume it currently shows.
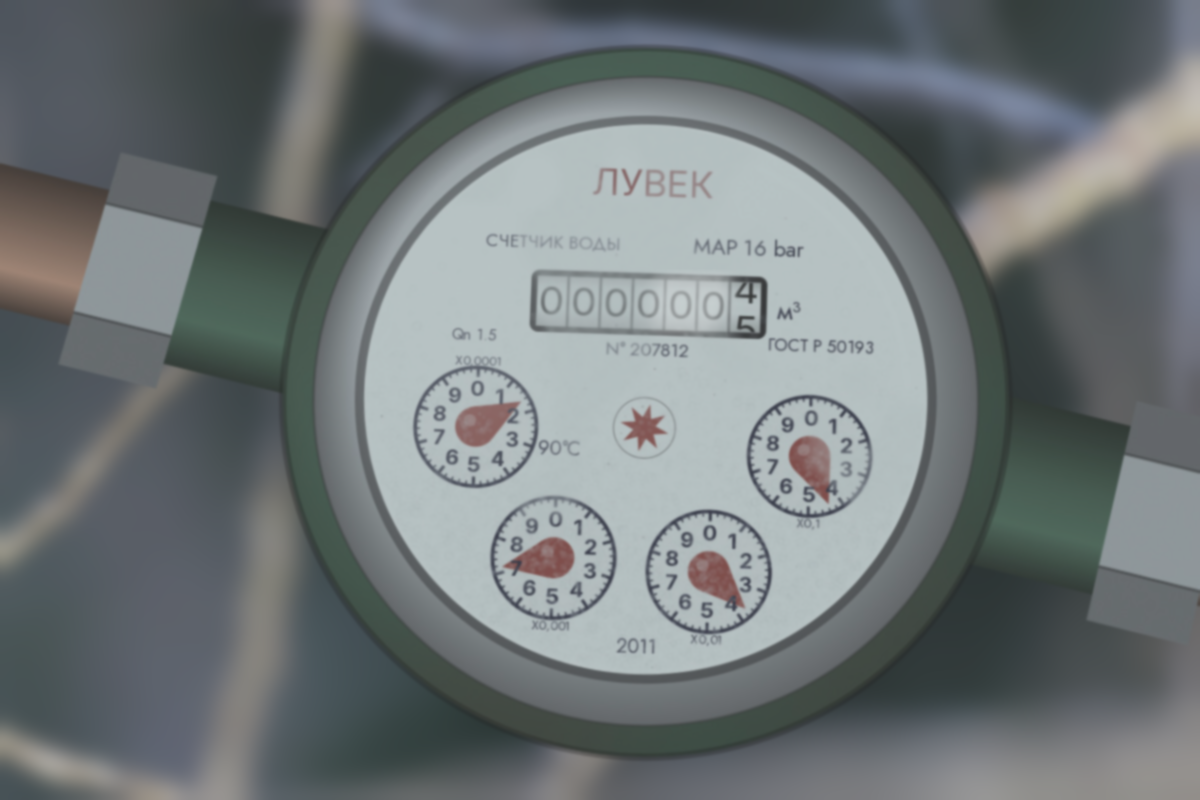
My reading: 4.4371 m³
